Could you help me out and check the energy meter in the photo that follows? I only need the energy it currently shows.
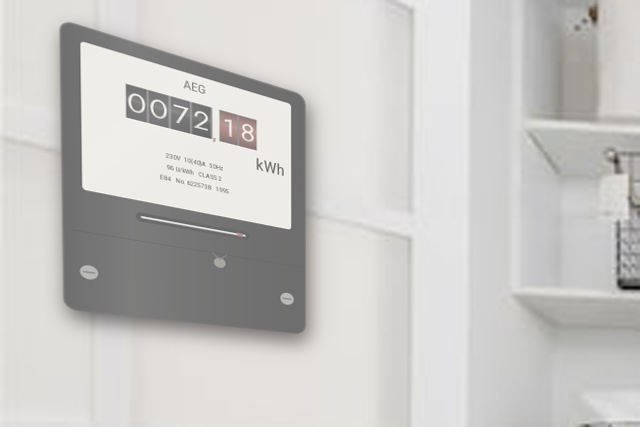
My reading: 72.18 kWh
